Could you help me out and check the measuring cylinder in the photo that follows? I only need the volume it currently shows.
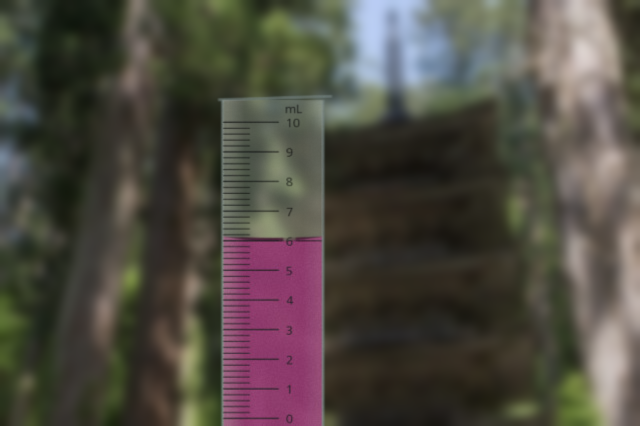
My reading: 6 mL
